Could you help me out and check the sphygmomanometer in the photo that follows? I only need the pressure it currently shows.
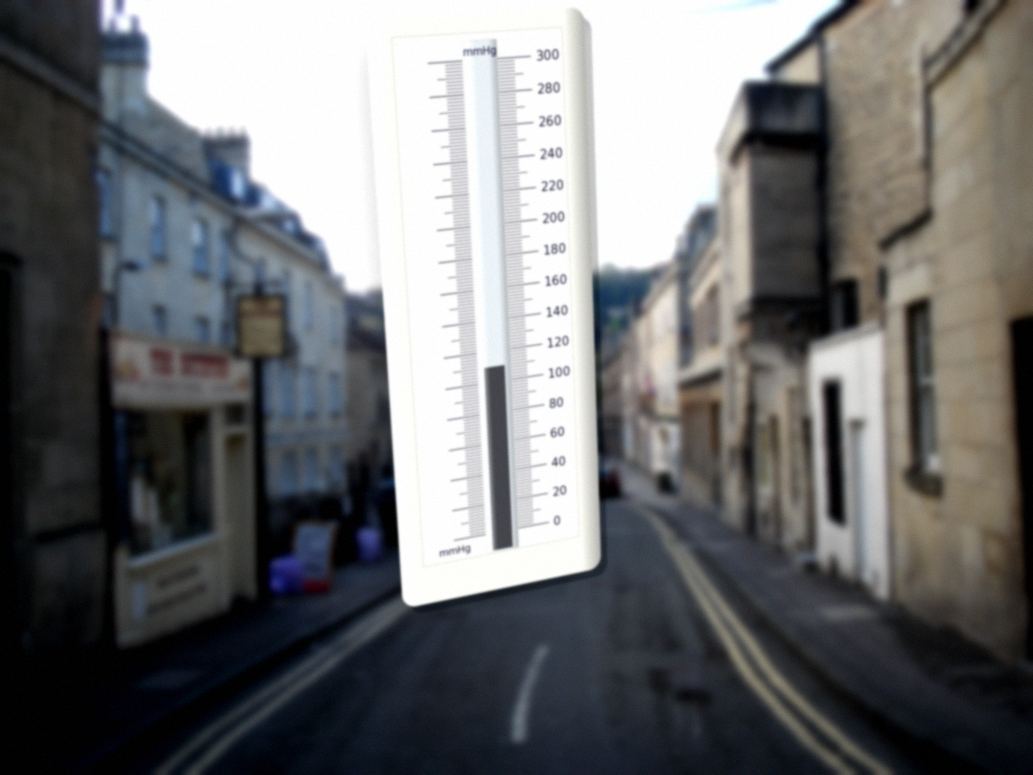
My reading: 110 mmHg
